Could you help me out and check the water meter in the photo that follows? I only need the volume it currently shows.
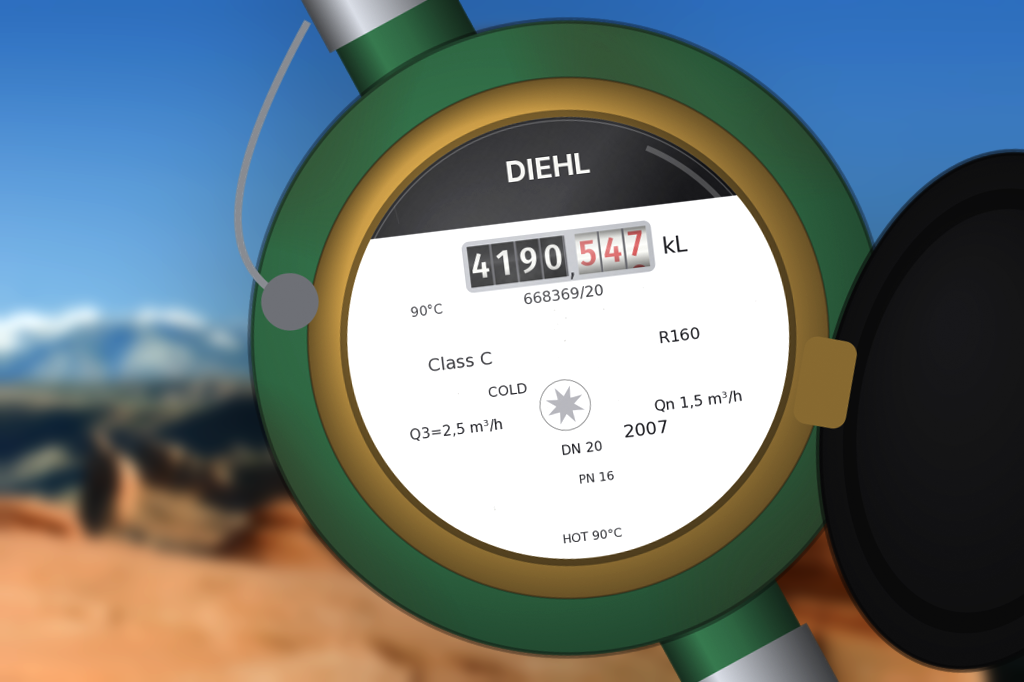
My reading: 4190.547 kL
